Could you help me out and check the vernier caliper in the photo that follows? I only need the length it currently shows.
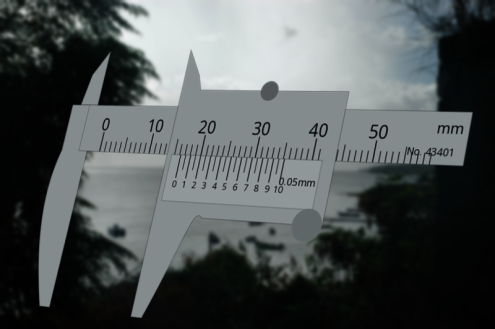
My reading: 16.2 mm
